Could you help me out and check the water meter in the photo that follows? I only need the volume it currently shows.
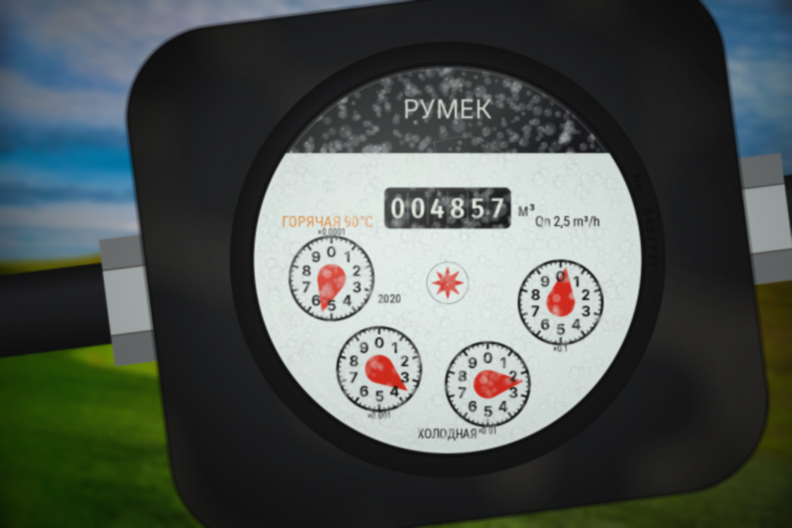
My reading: 4857.0235 m³
